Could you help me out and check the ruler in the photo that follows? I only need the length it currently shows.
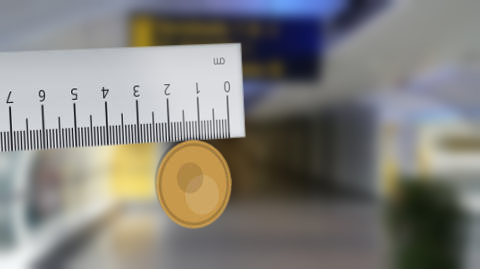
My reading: 2.5 cm
